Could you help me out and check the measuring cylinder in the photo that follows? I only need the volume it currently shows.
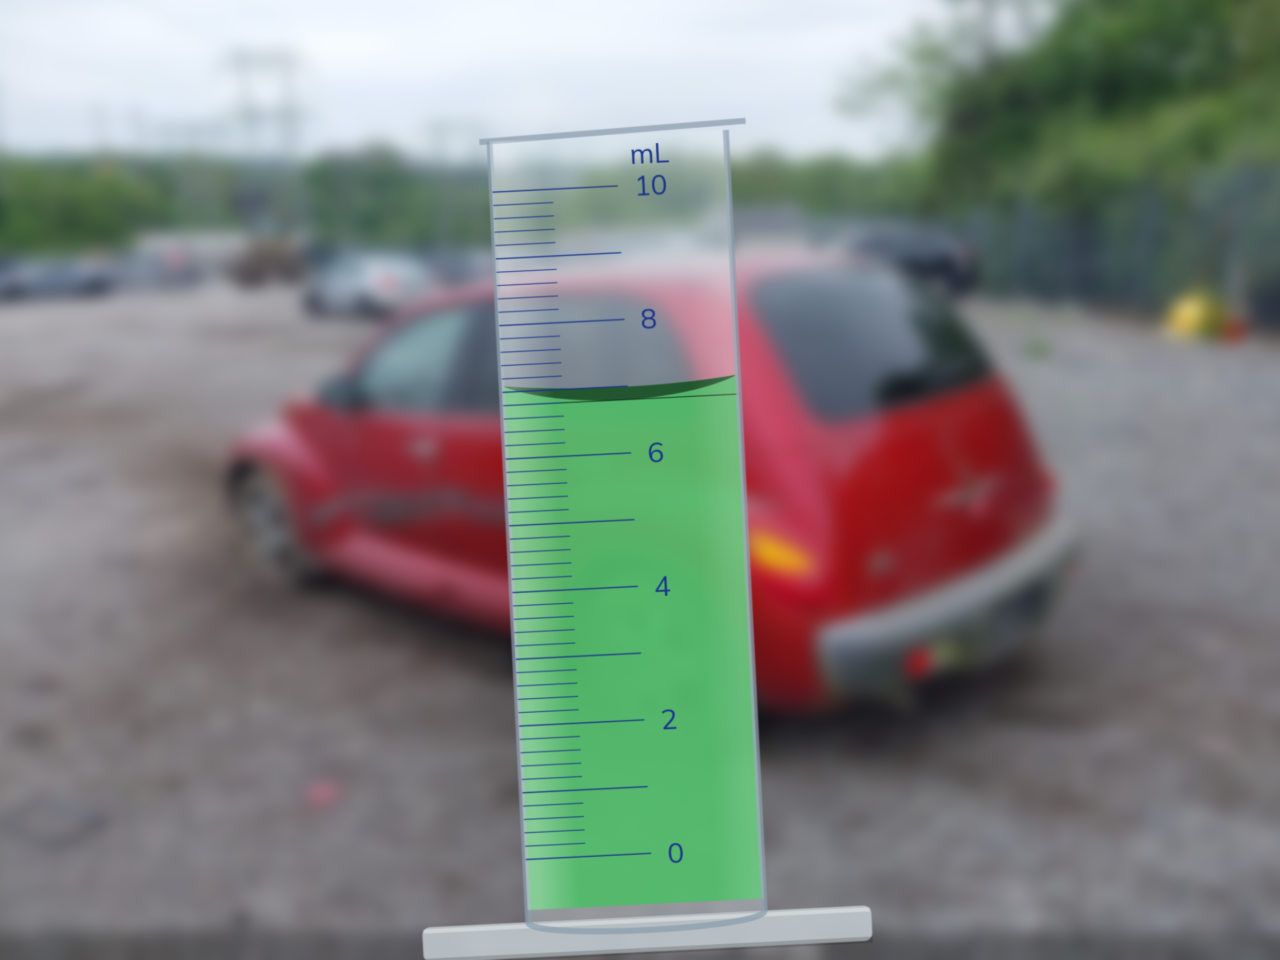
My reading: 6.8 mL
